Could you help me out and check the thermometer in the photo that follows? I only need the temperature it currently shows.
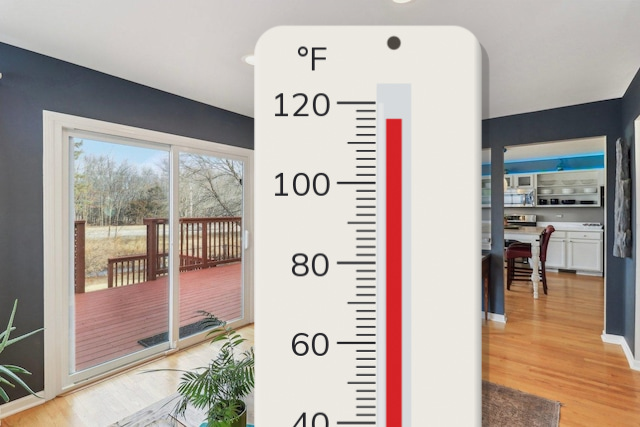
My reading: 116 °F
